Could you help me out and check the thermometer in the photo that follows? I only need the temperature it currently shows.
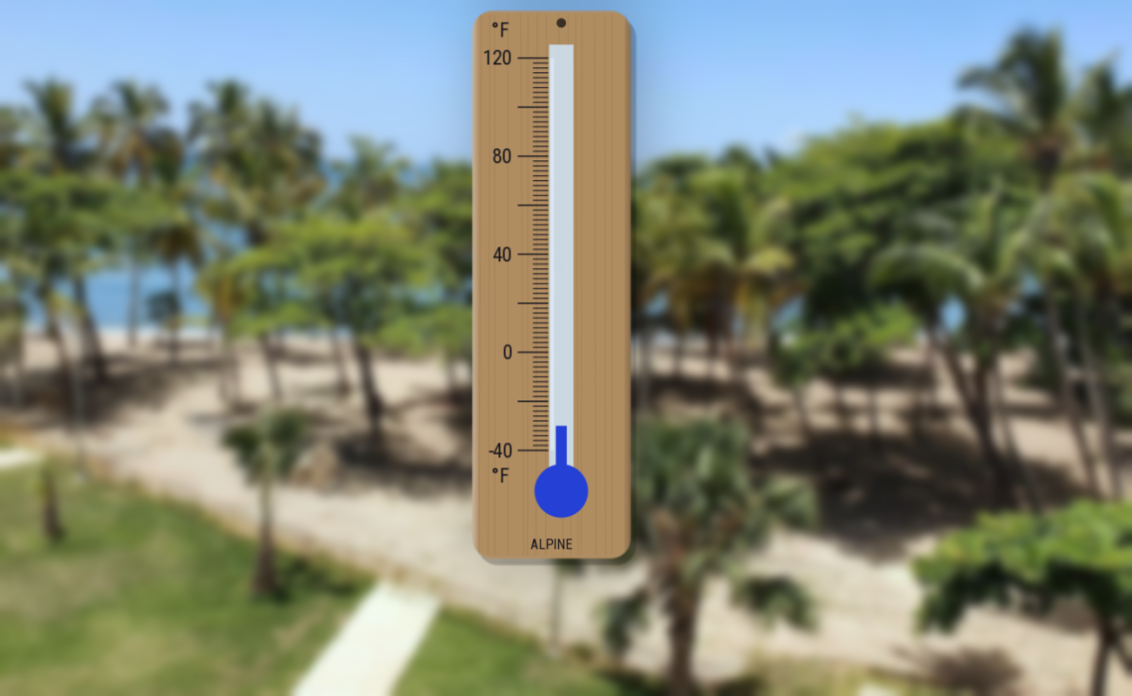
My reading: -30 °F
